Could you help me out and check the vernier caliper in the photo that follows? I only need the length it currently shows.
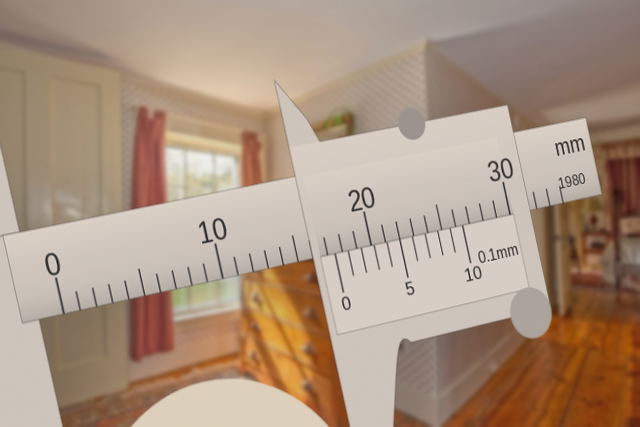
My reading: 17.5 mm
